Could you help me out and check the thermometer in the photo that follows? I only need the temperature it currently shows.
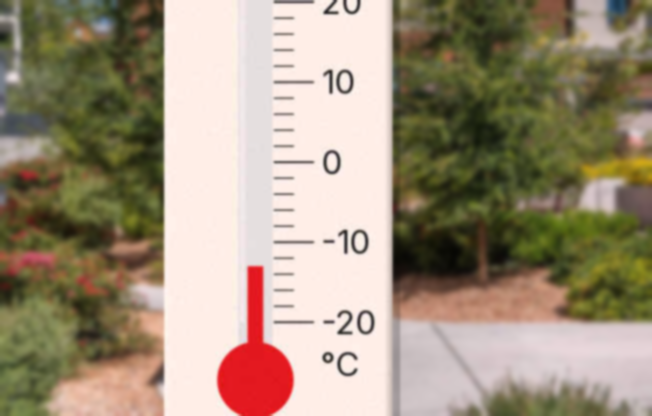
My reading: -13 °C
